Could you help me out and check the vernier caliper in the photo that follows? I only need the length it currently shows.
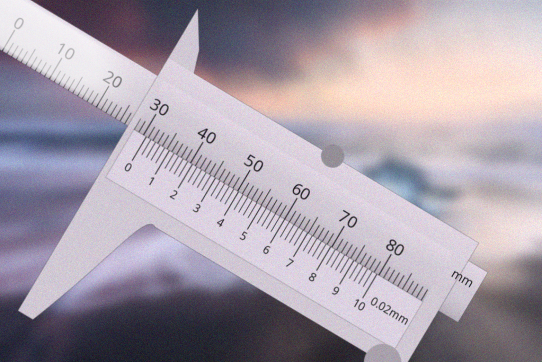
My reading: 30.6 mm
